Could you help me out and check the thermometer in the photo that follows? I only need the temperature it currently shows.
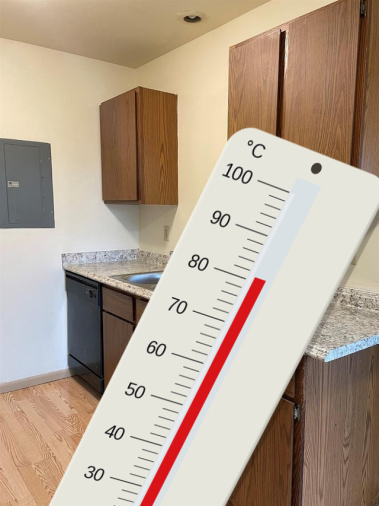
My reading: 81 °C
